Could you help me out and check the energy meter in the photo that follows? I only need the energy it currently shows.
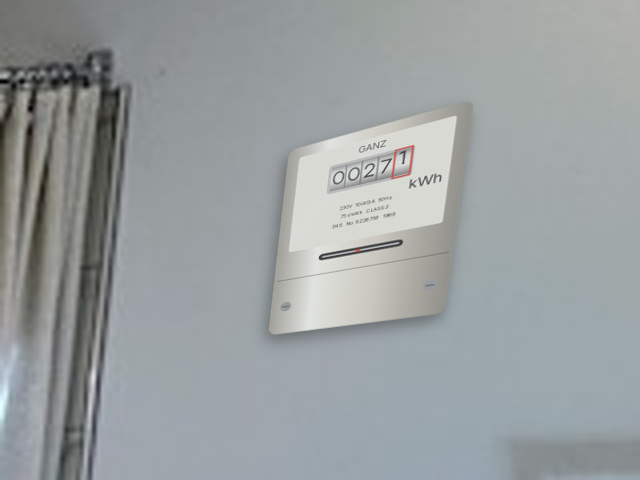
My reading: 27.1 kWh
